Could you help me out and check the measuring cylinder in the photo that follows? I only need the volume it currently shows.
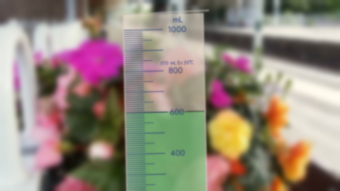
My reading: 600 mL
